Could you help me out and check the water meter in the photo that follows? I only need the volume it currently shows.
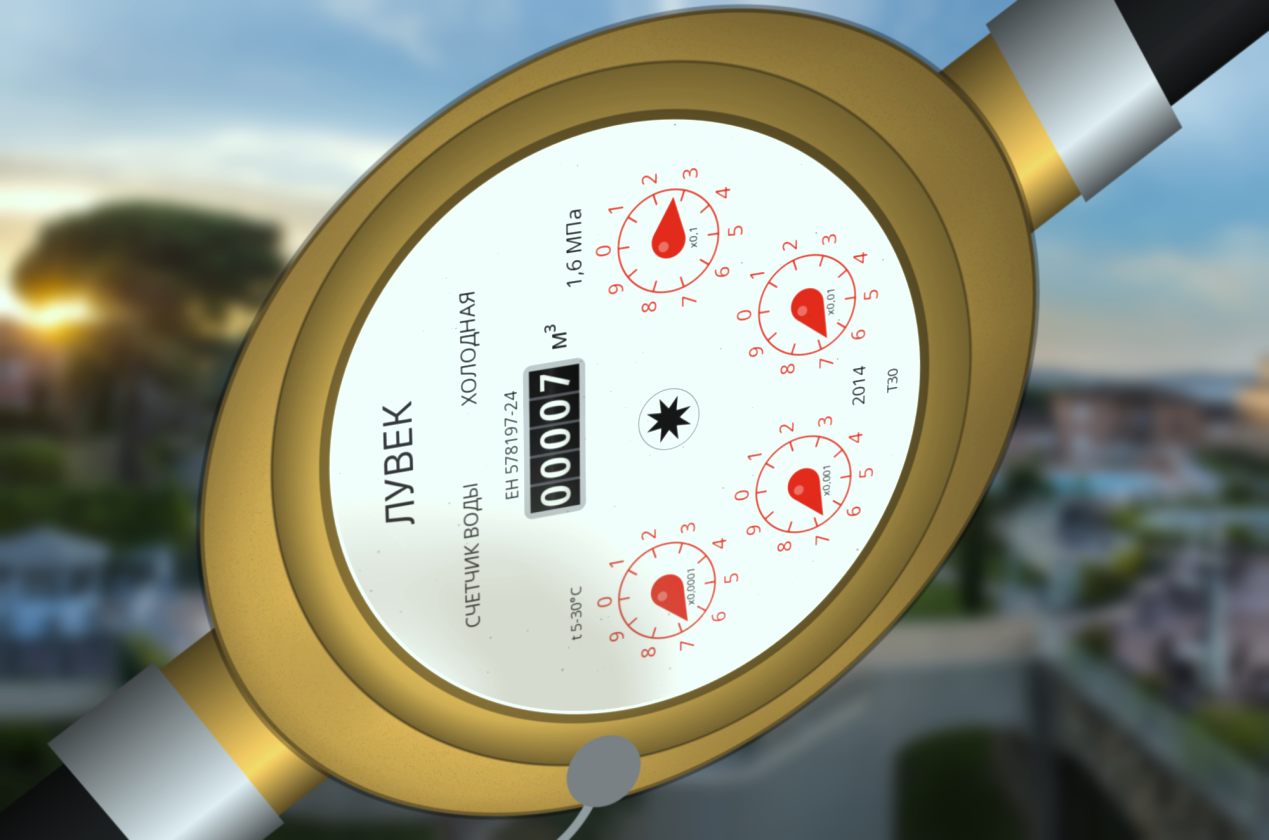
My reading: 7.2666 m³
